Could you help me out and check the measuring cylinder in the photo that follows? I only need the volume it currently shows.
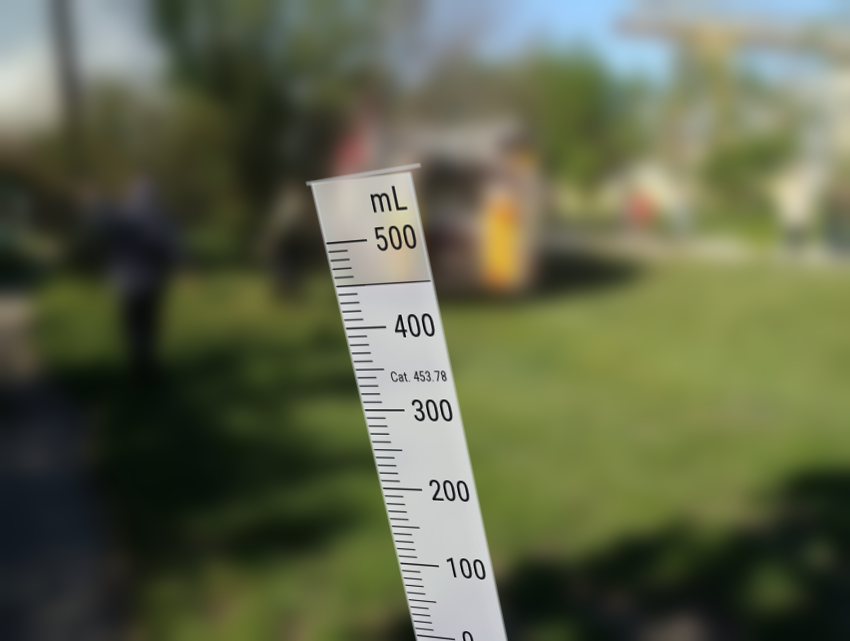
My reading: 450 mL
